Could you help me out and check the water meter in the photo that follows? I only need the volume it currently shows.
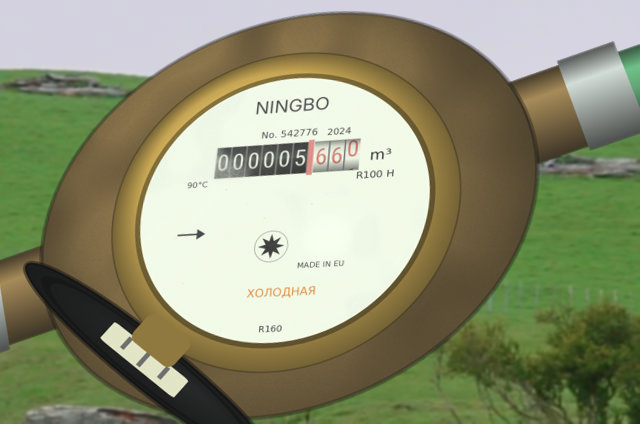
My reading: 5.660 m³
